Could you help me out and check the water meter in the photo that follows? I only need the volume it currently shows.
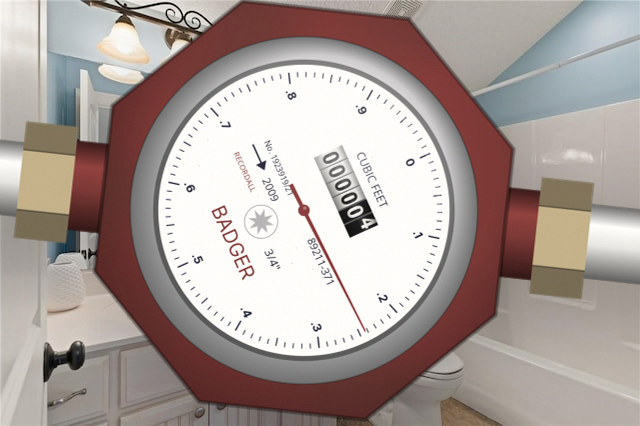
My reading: 4.24 ft³
